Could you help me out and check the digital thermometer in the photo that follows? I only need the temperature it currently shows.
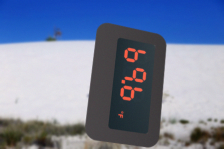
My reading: 69.6 °F
